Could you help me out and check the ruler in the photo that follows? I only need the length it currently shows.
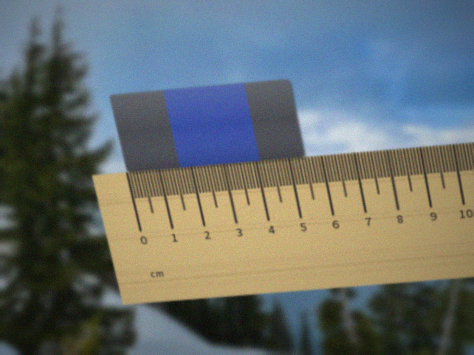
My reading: 5.5 cm
